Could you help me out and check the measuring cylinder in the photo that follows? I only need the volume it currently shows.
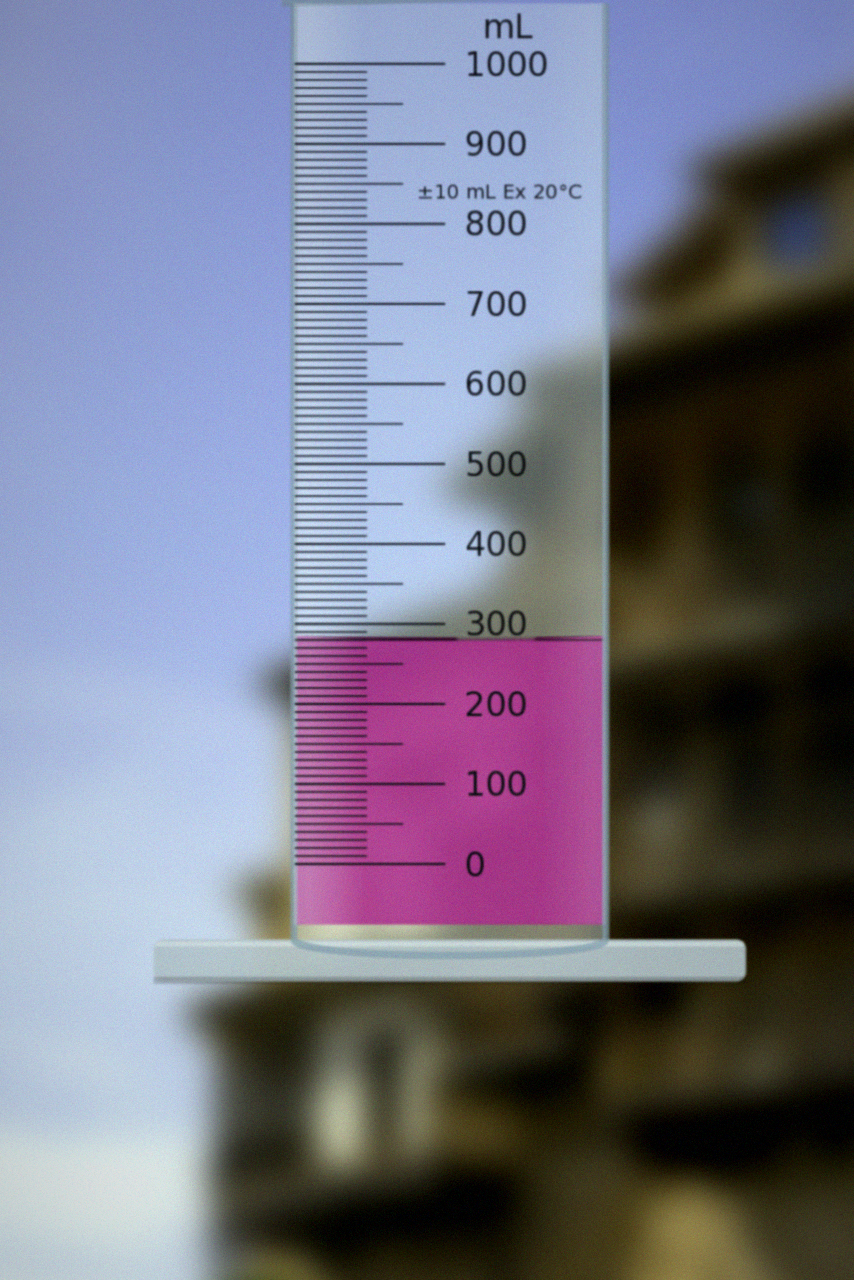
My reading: 280 mL
